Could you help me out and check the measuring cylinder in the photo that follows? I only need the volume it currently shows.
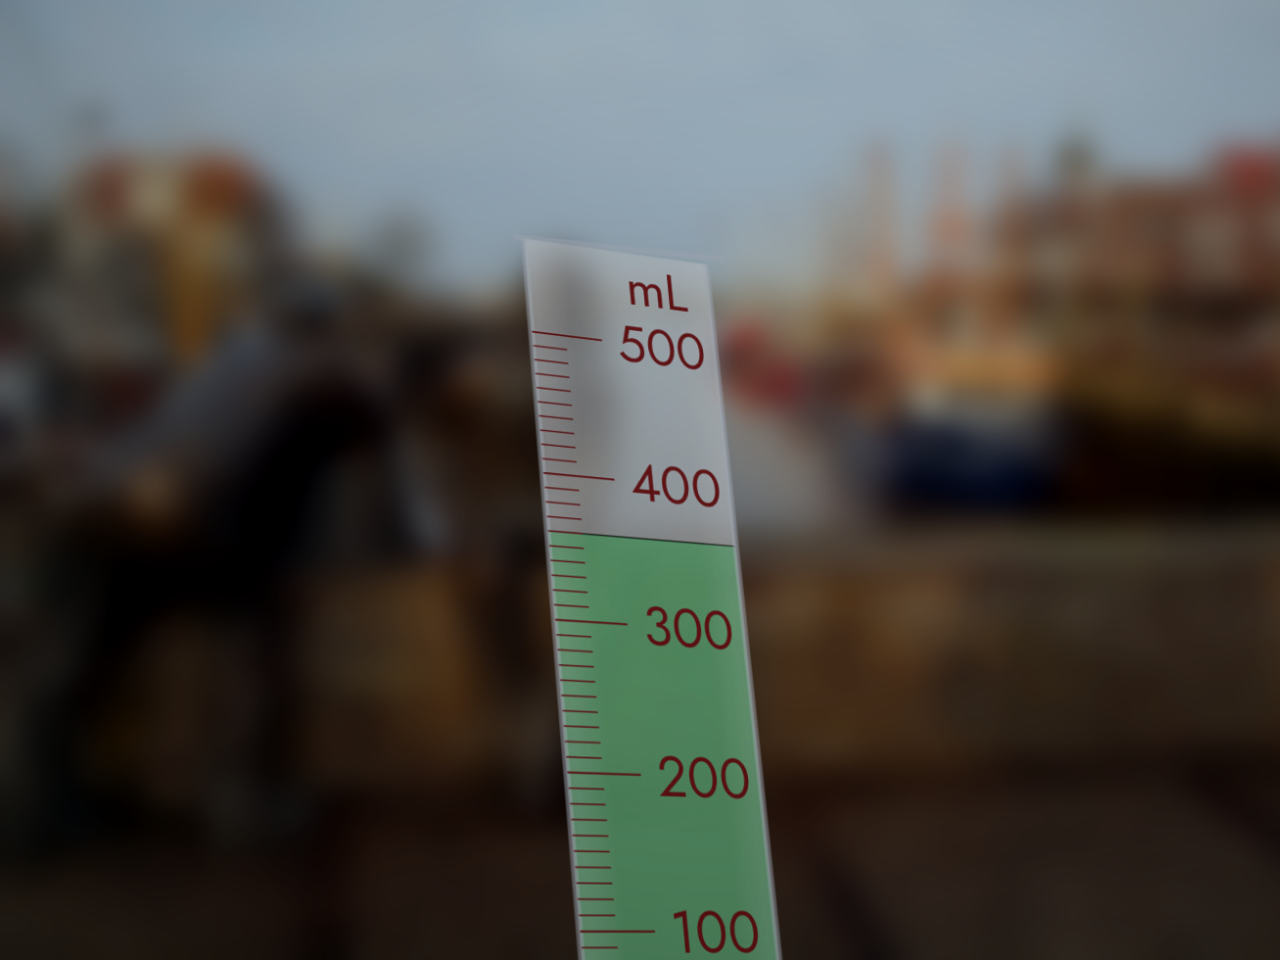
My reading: 360 mL
